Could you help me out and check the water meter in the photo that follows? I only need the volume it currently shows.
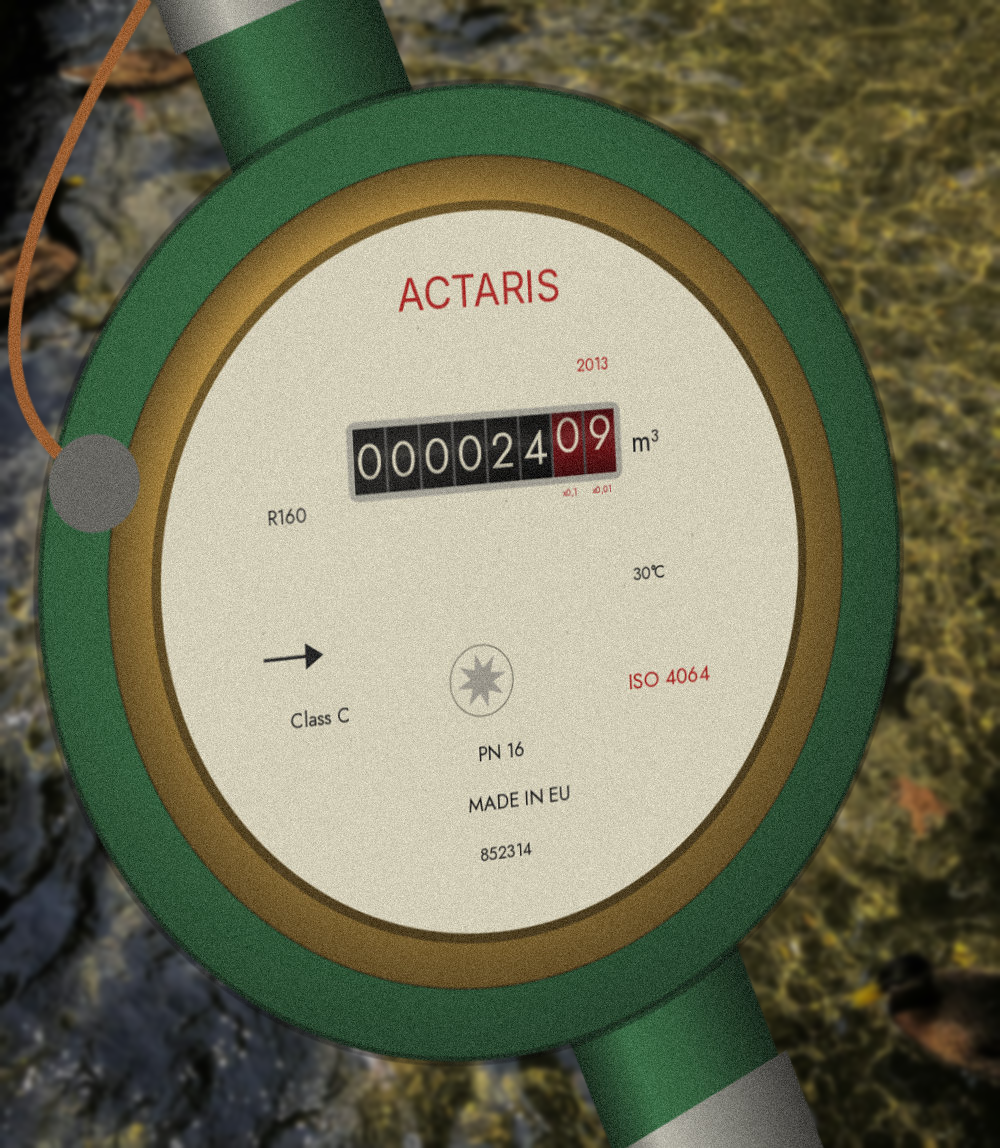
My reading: 24.09 m³
